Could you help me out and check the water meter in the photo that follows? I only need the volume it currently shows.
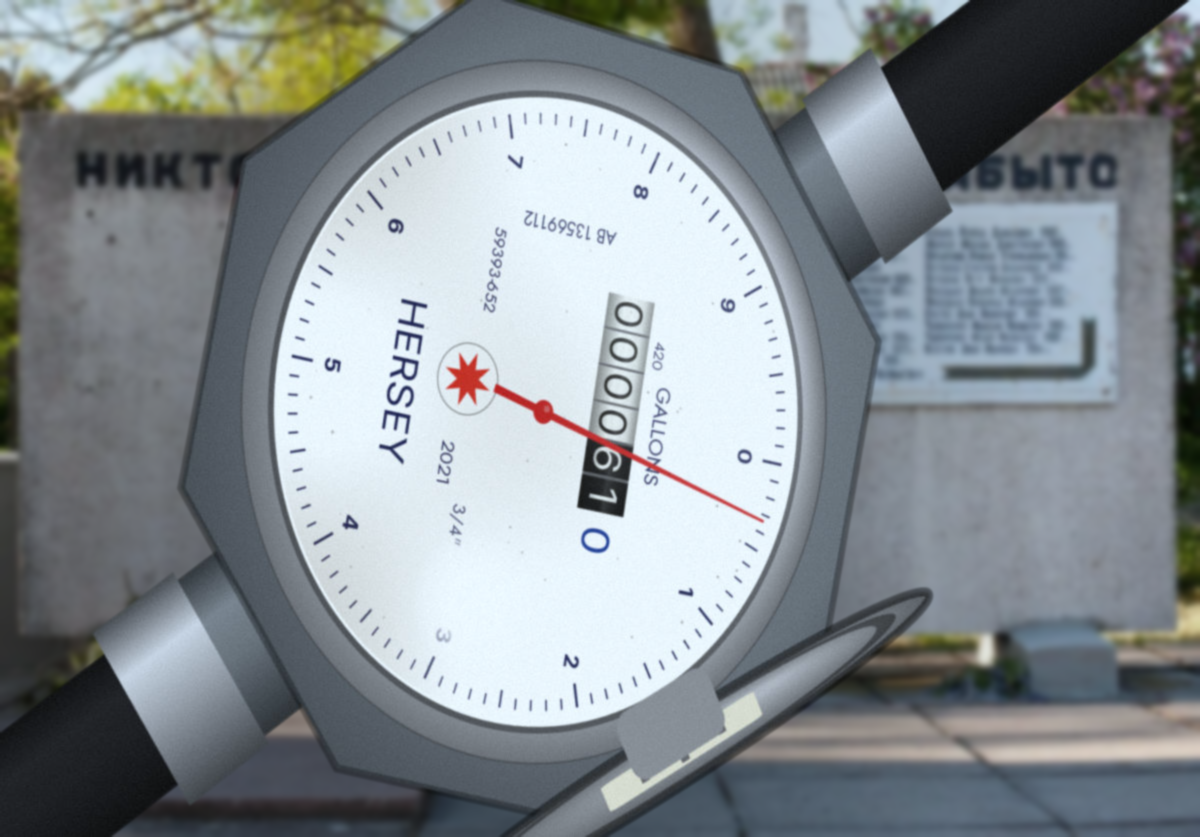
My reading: 610.3 gal
